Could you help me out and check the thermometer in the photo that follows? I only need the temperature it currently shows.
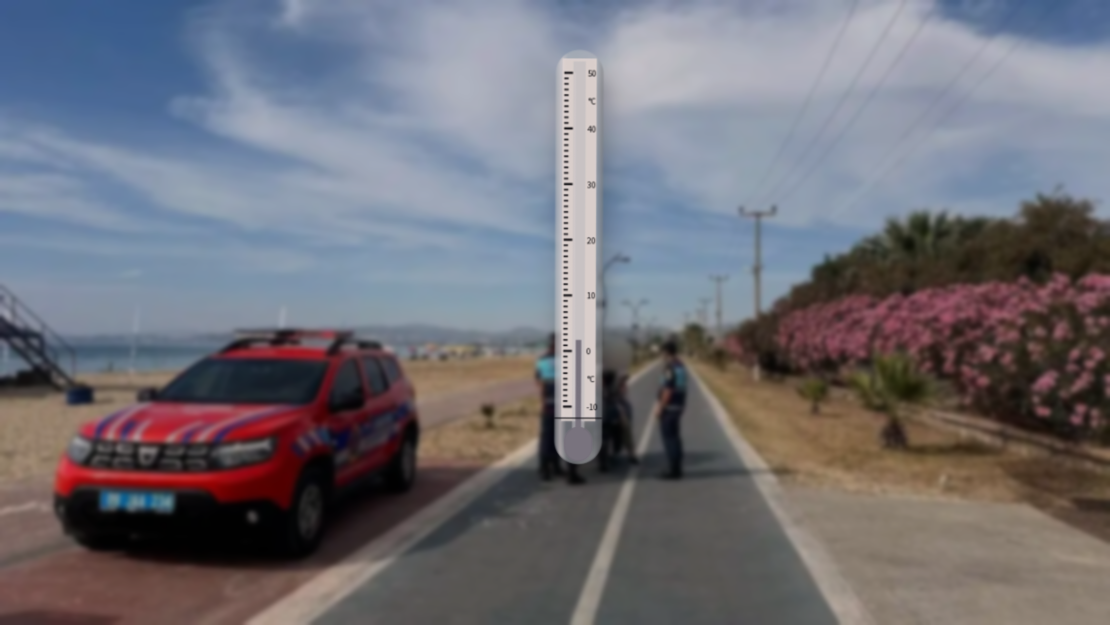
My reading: 2 °C
